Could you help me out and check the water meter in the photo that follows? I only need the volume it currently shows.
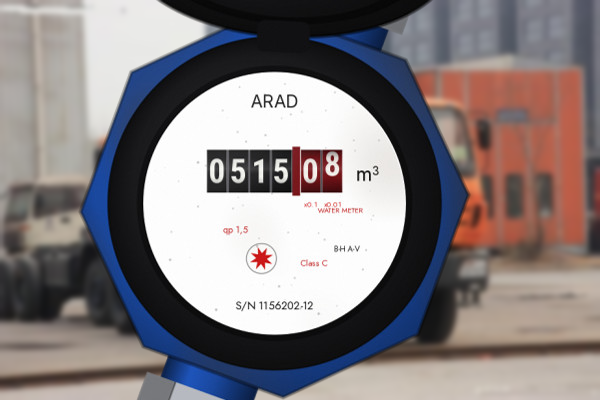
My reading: 515.08 m³
